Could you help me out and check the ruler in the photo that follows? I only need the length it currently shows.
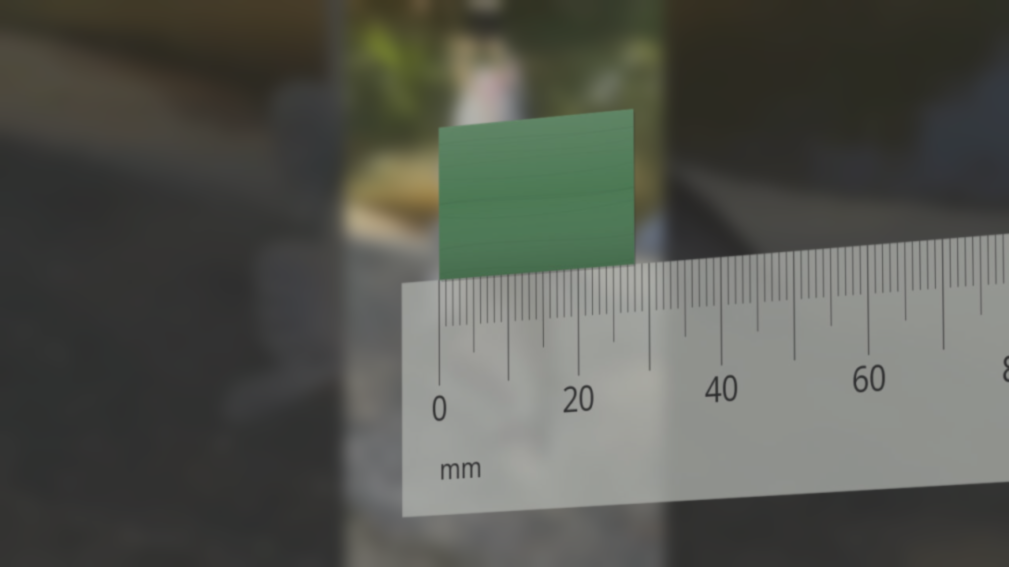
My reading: 28 mm
